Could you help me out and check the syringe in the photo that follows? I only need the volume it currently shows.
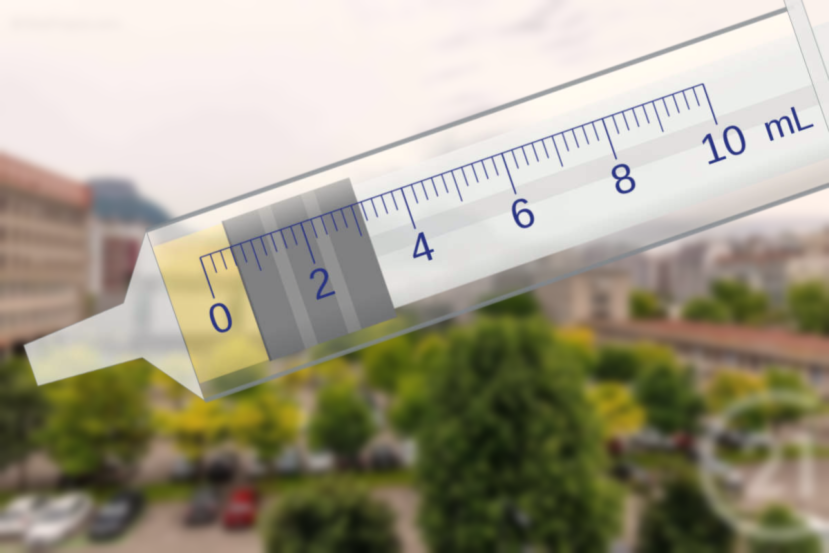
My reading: 0.6 mL
